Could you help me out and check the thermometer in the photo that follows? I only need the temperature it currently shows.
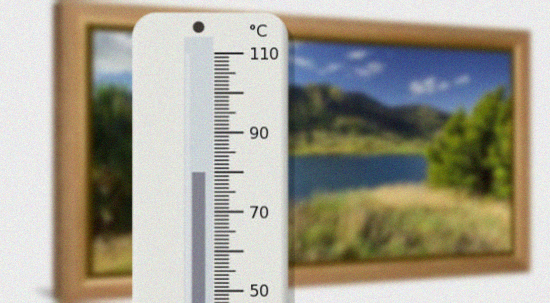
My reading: 80 °C
